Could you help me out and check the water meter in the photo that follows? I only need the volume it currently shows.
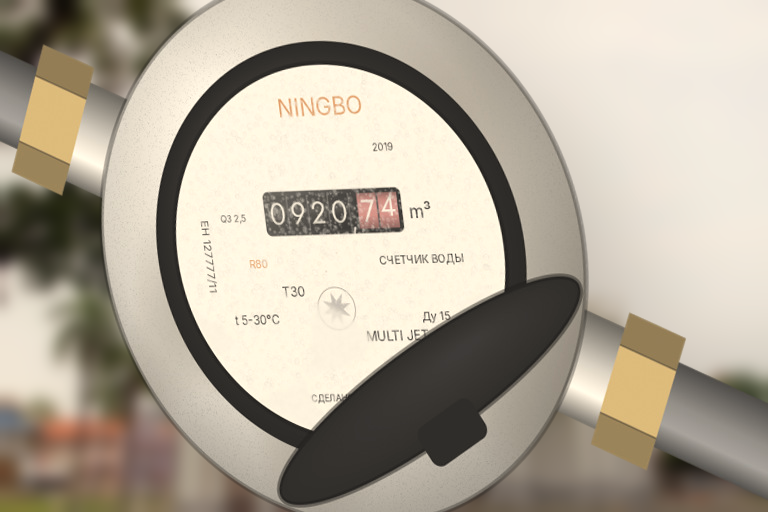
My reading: 920.74 m³
